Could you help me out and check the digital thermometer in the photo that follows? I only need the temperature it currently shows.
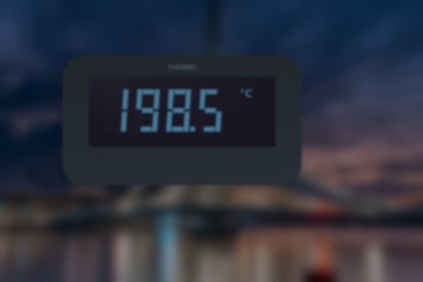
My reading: 198.5 °C
